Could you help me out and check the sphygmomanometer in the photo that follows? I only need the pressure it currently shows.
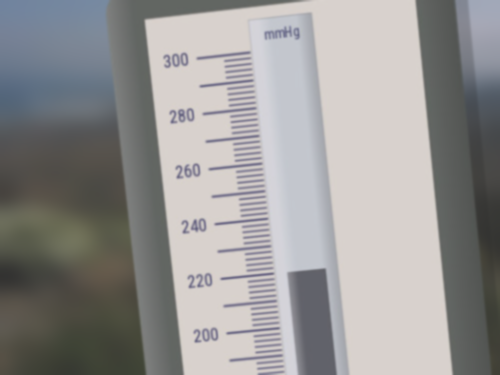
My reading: 220 mmHg
